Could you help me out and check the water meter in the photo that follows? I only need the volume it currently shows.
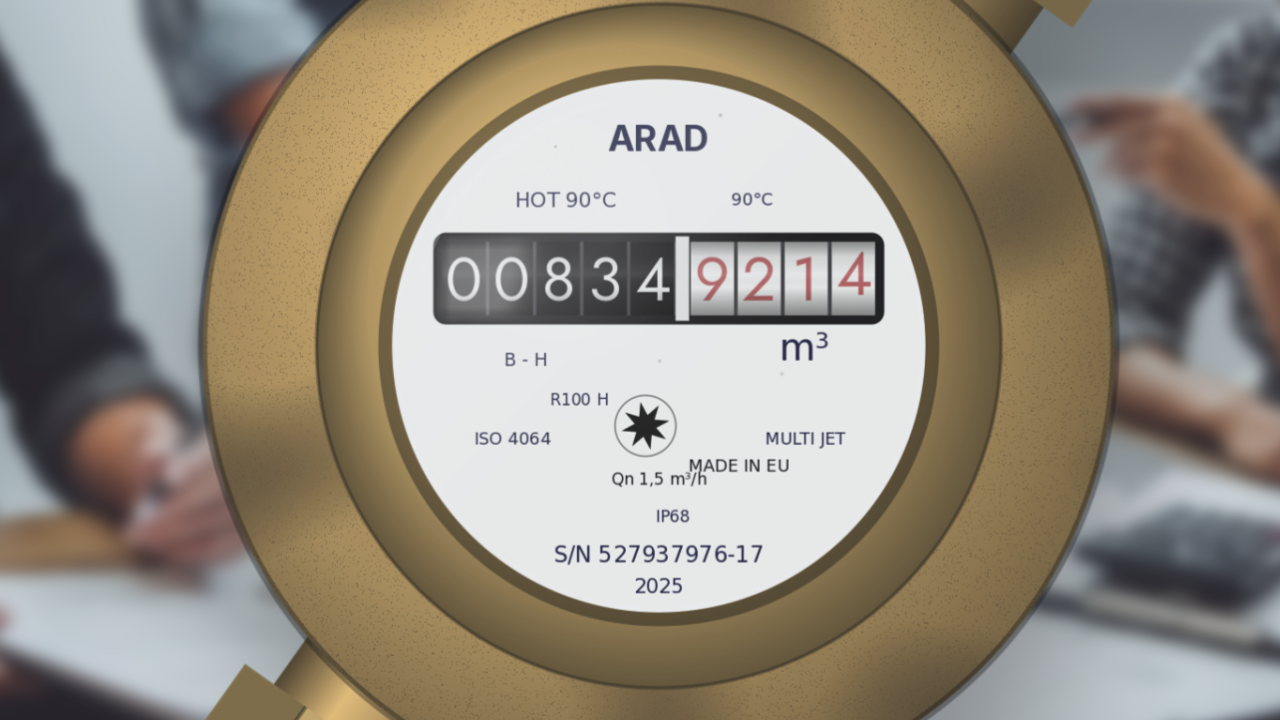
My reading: 834.9214 m³
